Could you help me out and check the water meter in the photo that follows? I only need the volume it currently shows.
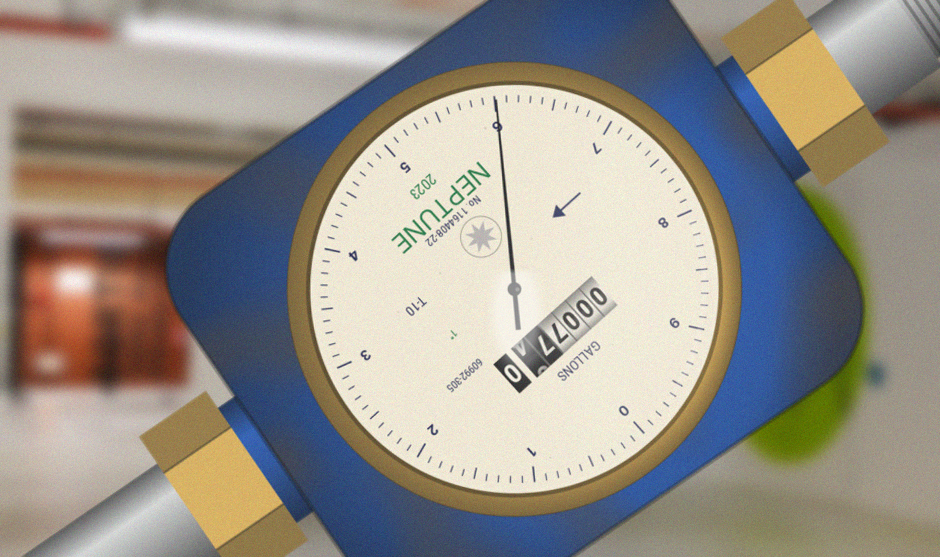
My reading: 7736.0 gal
